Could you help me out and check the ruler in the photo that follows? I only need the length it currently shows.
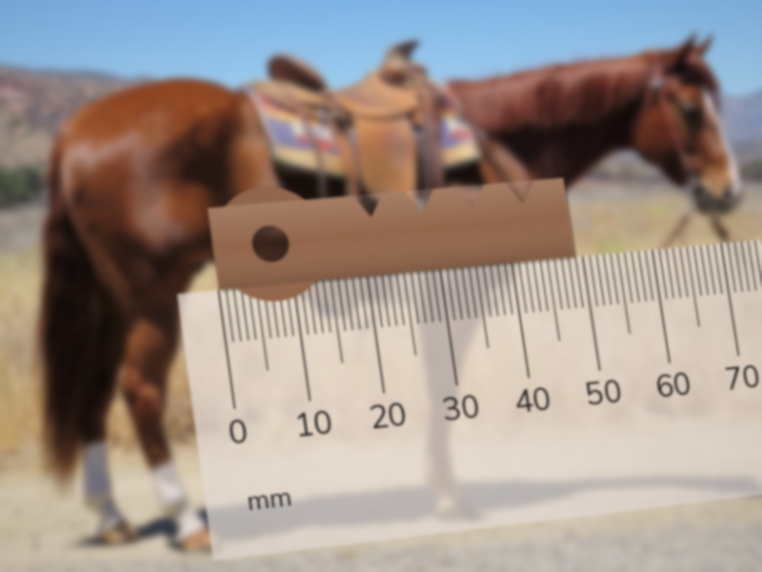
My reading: 49 mm
